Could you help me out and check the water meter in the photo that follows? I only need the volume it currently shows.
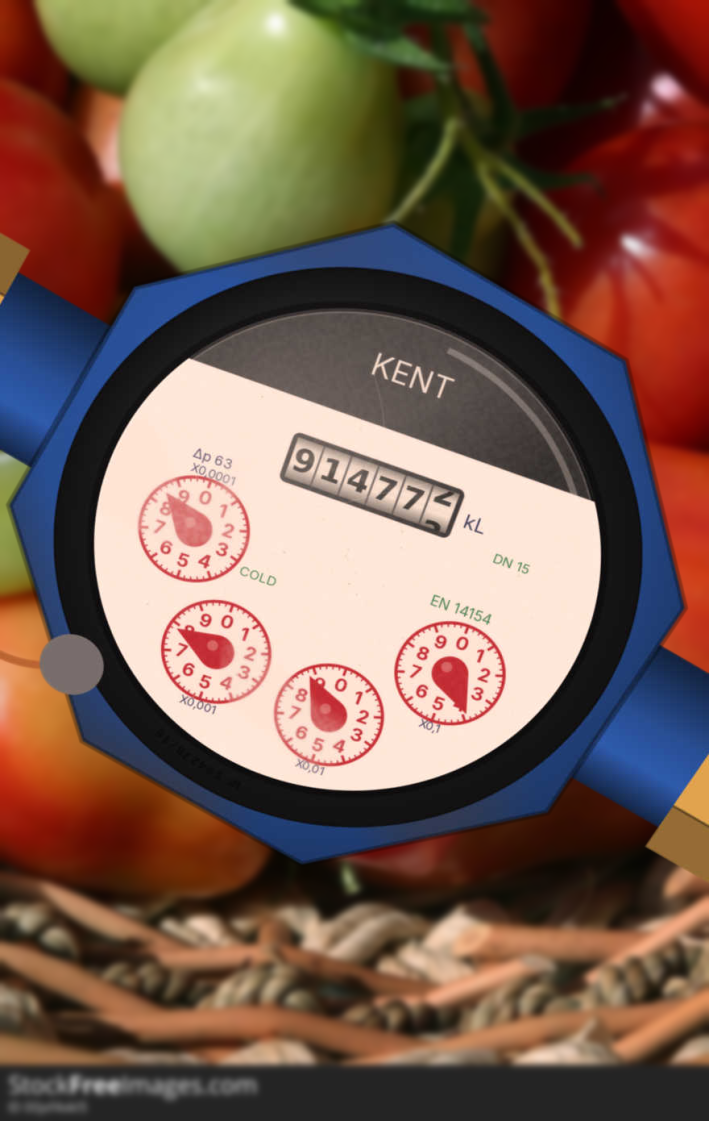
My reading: 914772.3878 kL
